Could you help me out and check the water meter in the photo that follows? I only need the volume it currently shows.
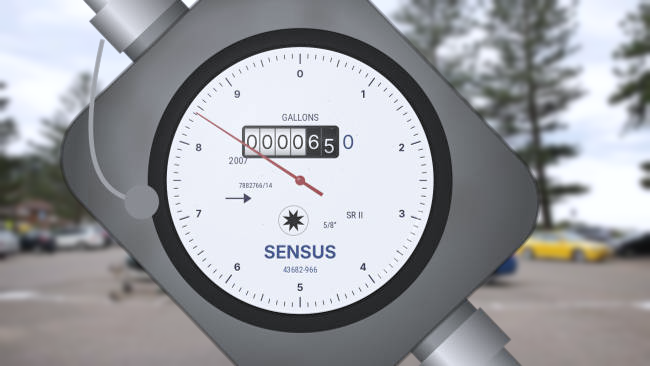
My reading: 648.4 gal
